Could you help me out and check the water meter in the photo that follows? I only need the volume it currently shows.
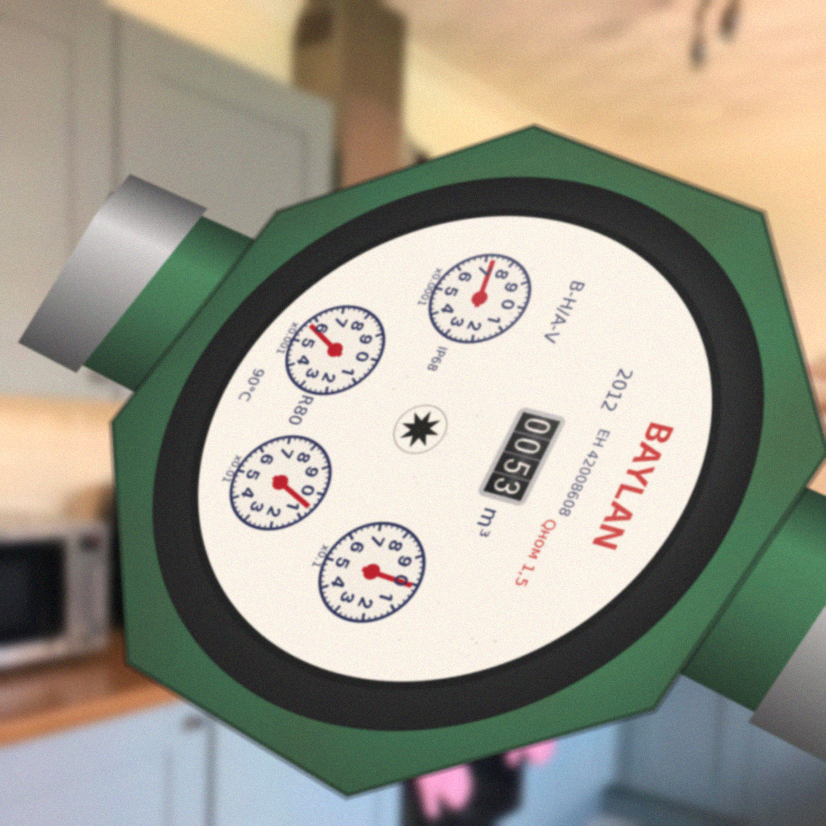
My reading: 53.0057 m³
